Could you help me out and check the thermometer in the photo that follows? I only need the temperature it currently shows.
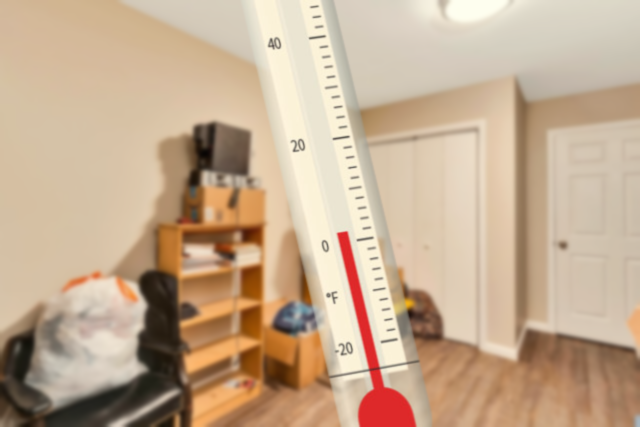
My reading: 2 °F
